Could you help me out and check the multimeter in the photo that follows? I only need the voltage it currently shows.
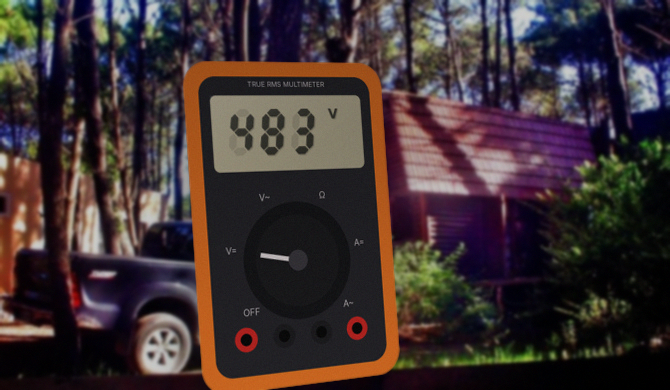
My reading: 483 V
